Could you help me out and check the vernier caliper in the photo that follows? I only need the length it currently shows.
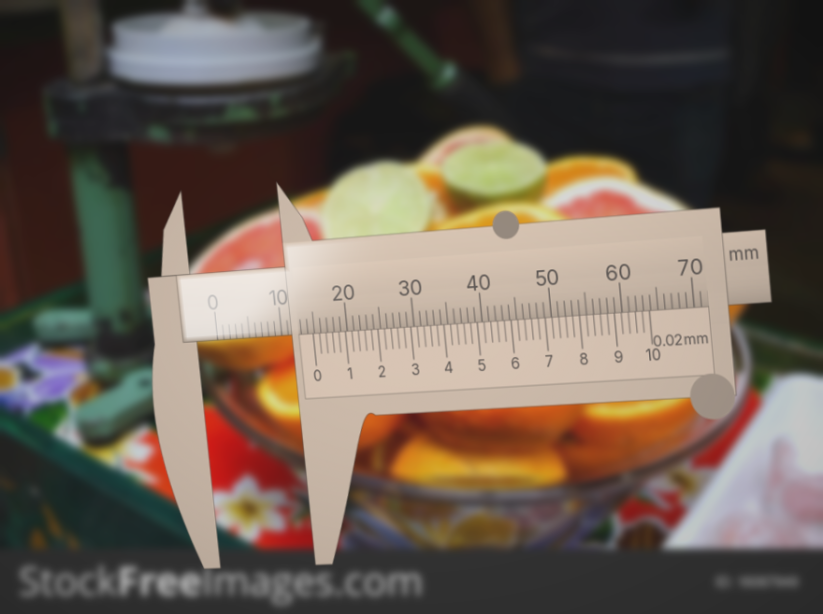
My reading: 14.8 mm
